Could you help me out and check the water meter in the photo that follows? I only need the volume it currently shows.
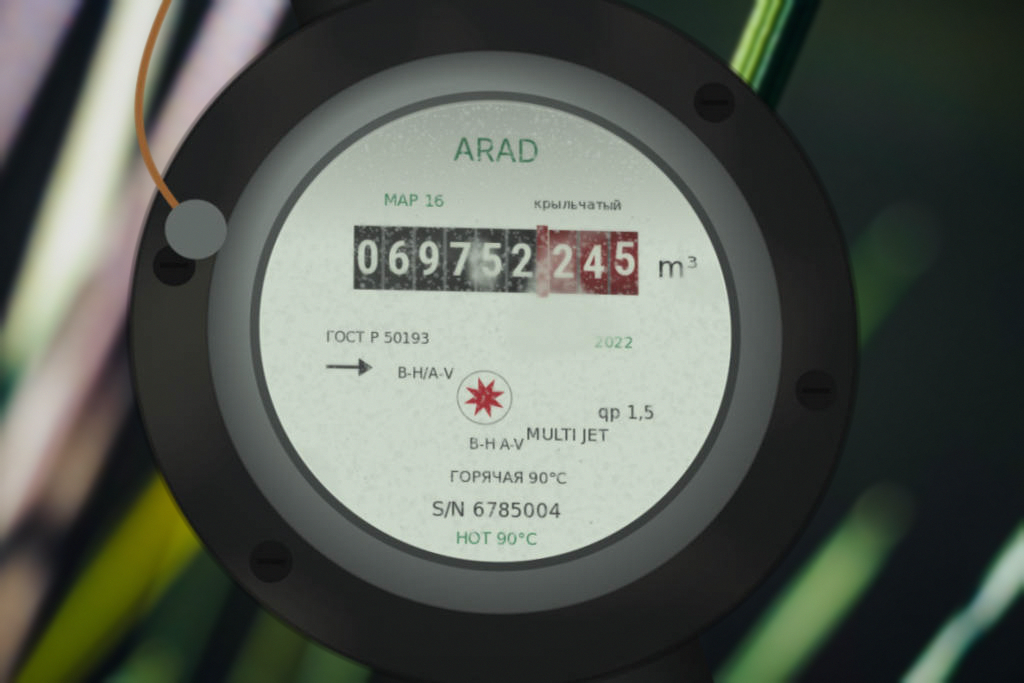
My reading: 69752.245 m³
